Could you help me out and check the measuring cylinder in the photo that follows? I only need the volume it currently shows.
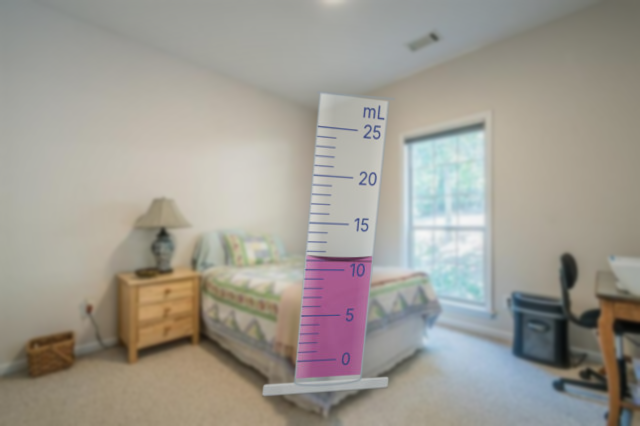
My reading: 11 mL
